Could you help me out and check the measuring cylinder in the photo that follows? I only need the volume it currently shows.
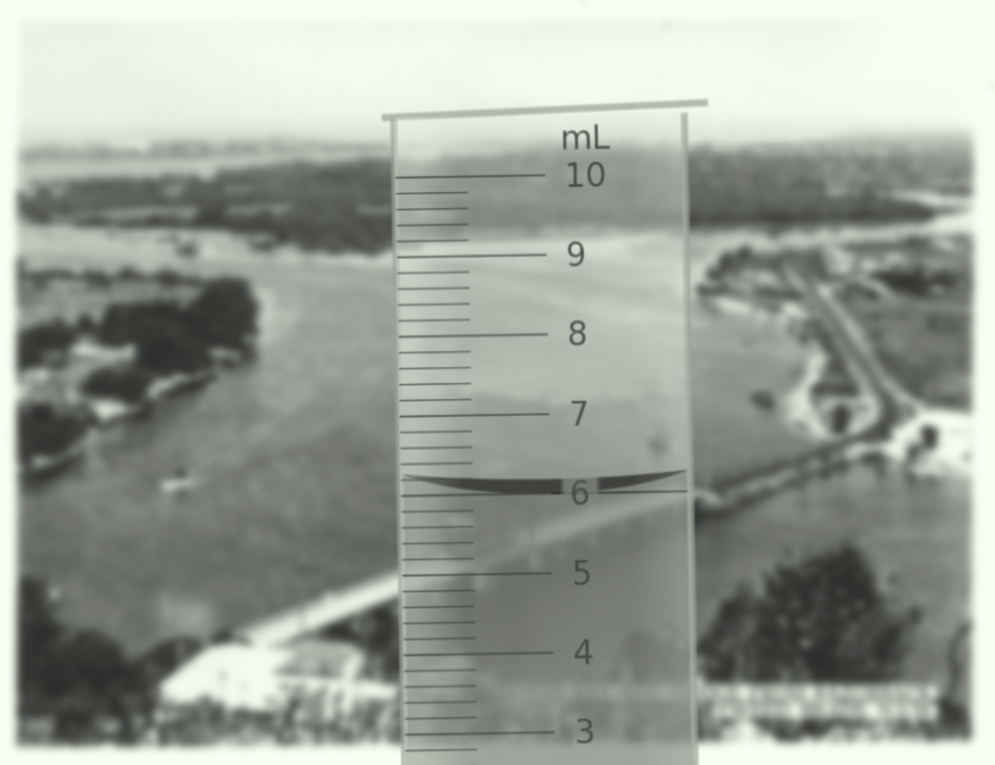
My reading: 6 mL
